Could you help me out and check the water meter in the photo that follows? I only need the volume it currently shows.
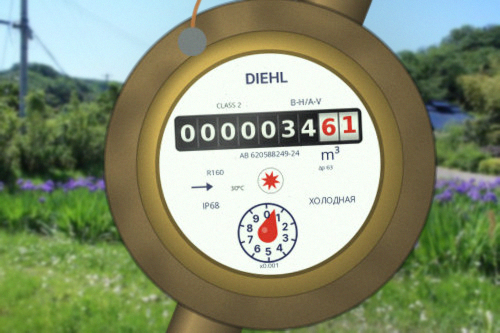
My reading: 34.610 m³
